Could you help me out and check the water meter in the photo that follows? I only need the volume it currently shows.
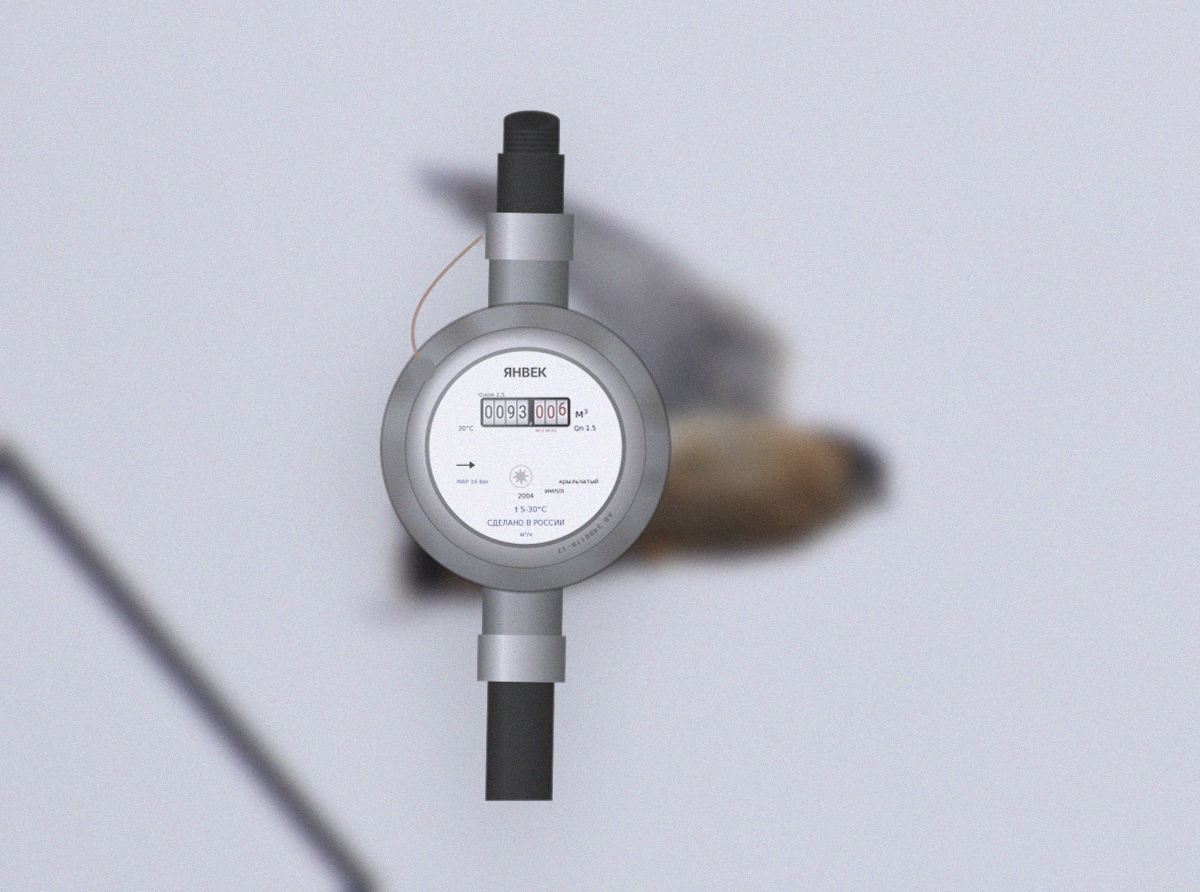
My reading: 93.006 m³
